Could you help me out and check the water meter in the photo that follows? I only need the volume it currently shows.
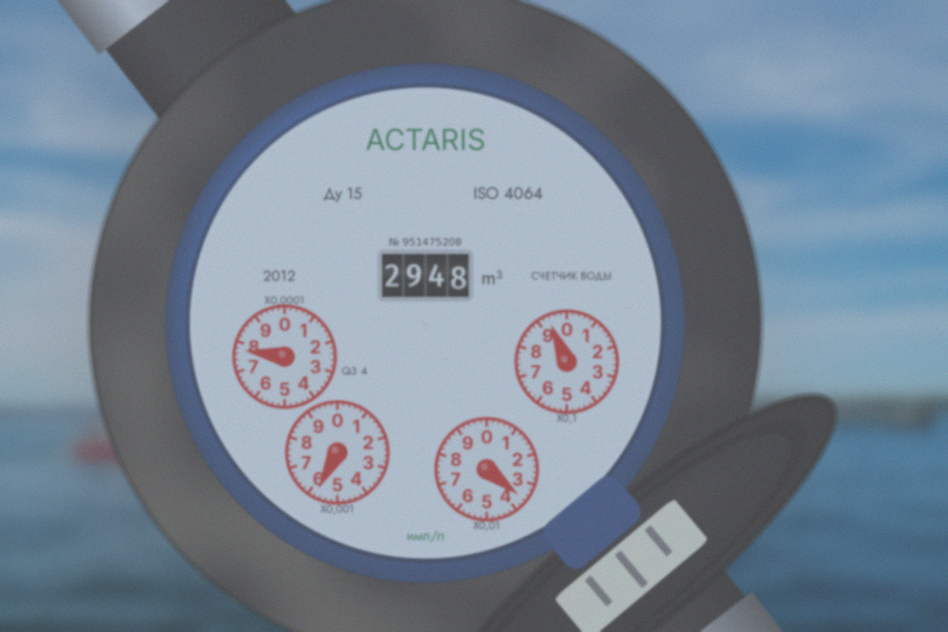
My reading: 2947.9357 m³
